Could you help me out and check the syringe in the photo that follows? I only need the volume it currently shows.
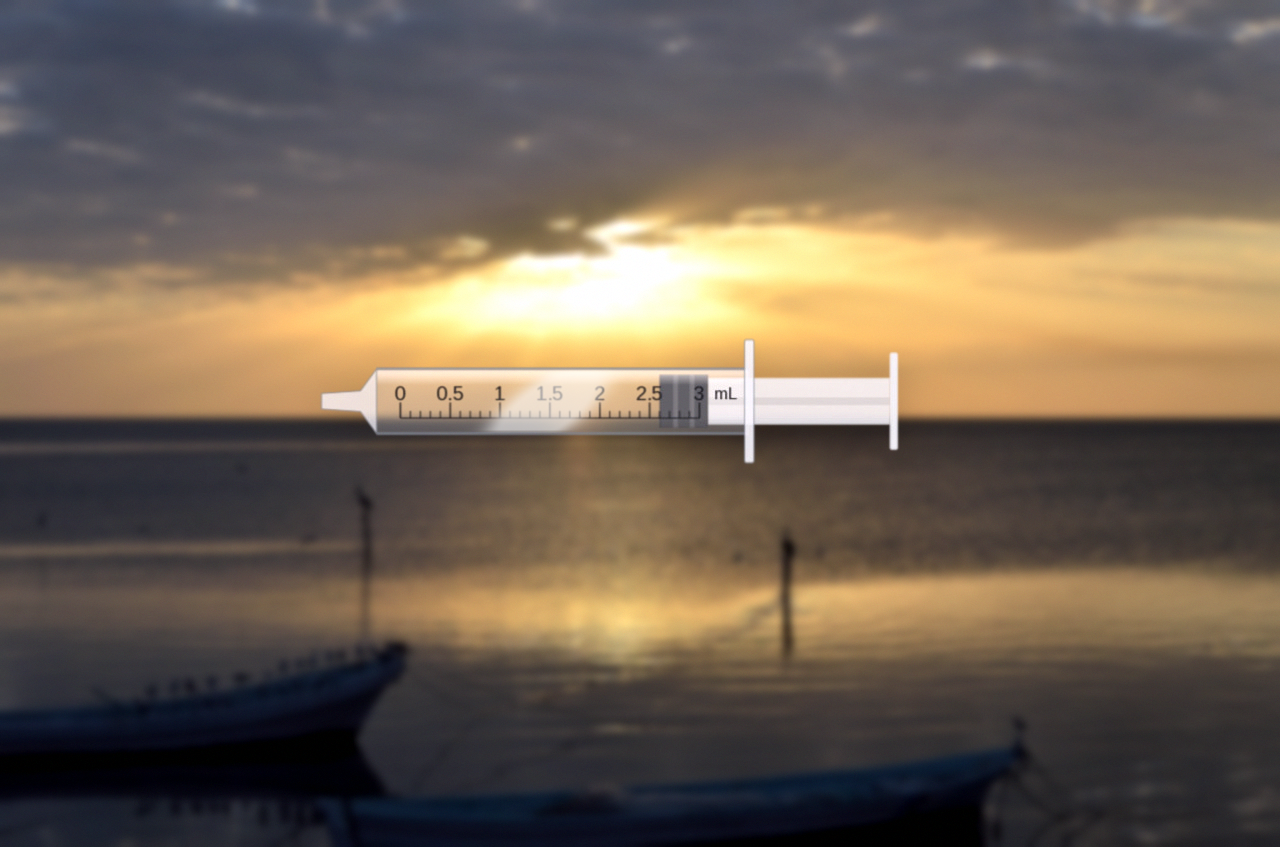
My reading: 2.6 mL
